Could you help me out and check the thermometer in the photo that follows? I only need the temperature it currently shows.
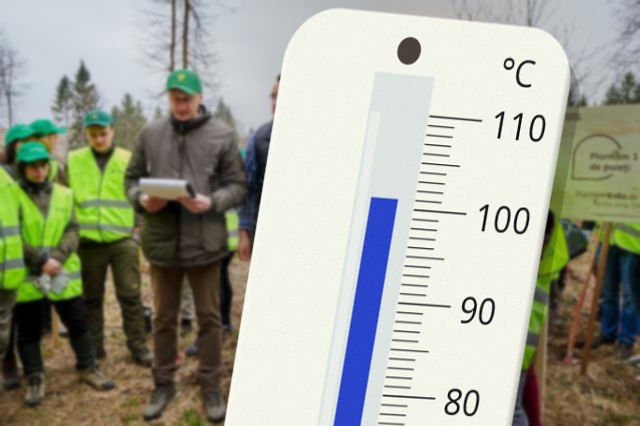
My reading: 101 °C
